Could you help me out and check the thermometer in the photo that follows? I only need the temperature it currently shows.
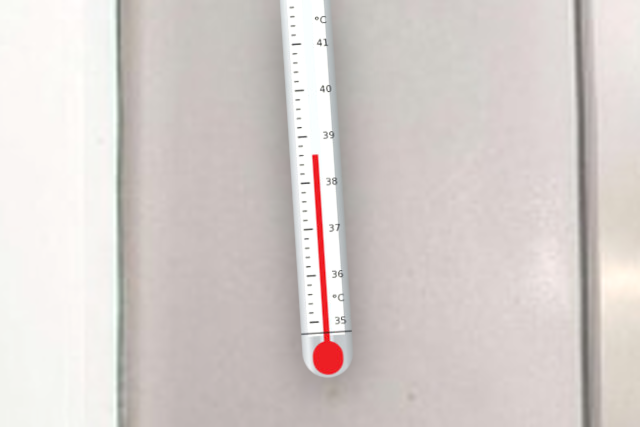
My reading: 38.6 °C
